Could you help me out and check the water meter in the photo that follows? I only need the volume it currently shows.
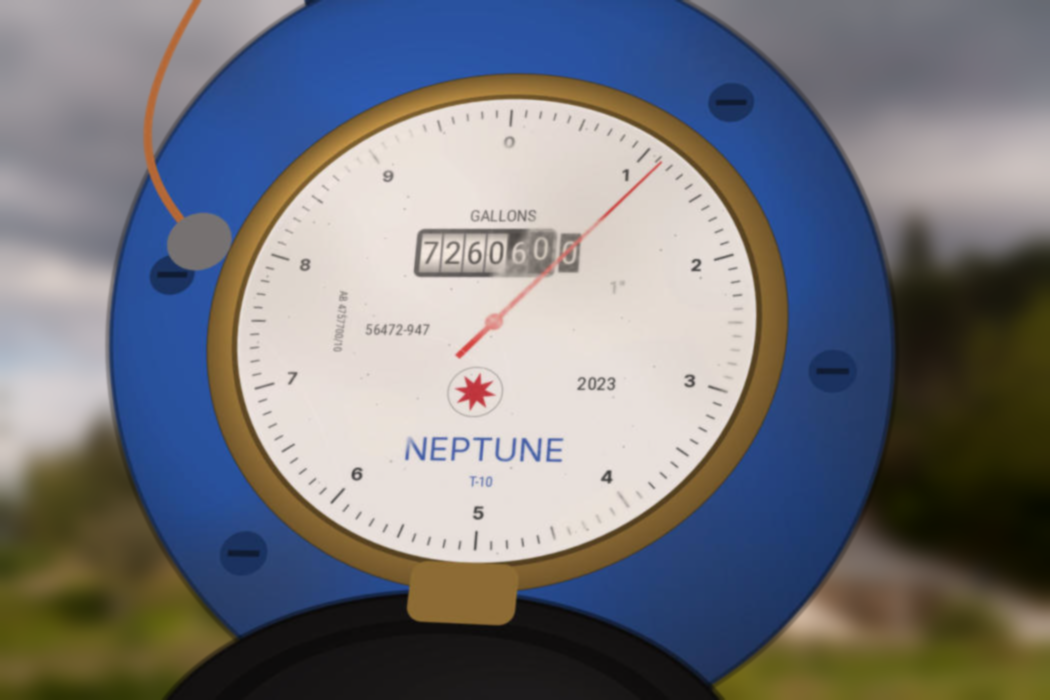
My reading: 7260601.1 gal
